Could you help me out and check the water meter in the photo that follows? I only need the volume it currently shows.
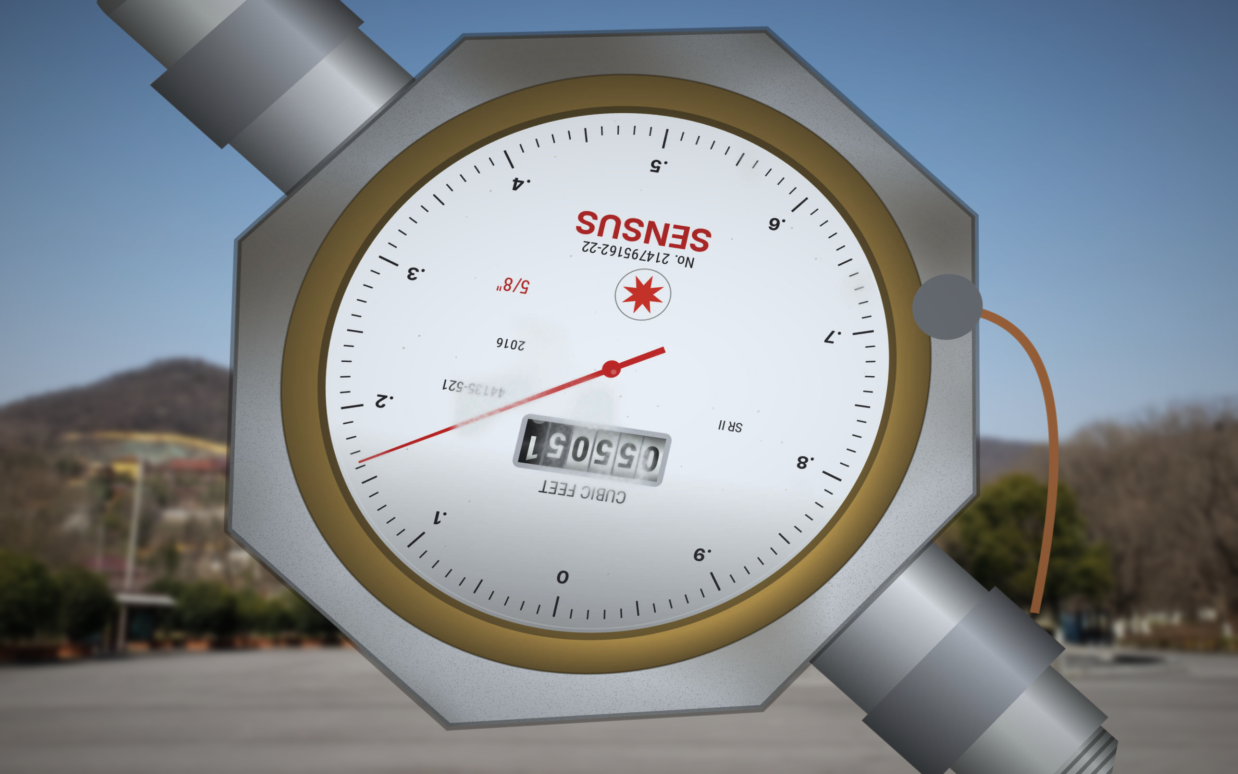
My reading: 55051.16 ft³
